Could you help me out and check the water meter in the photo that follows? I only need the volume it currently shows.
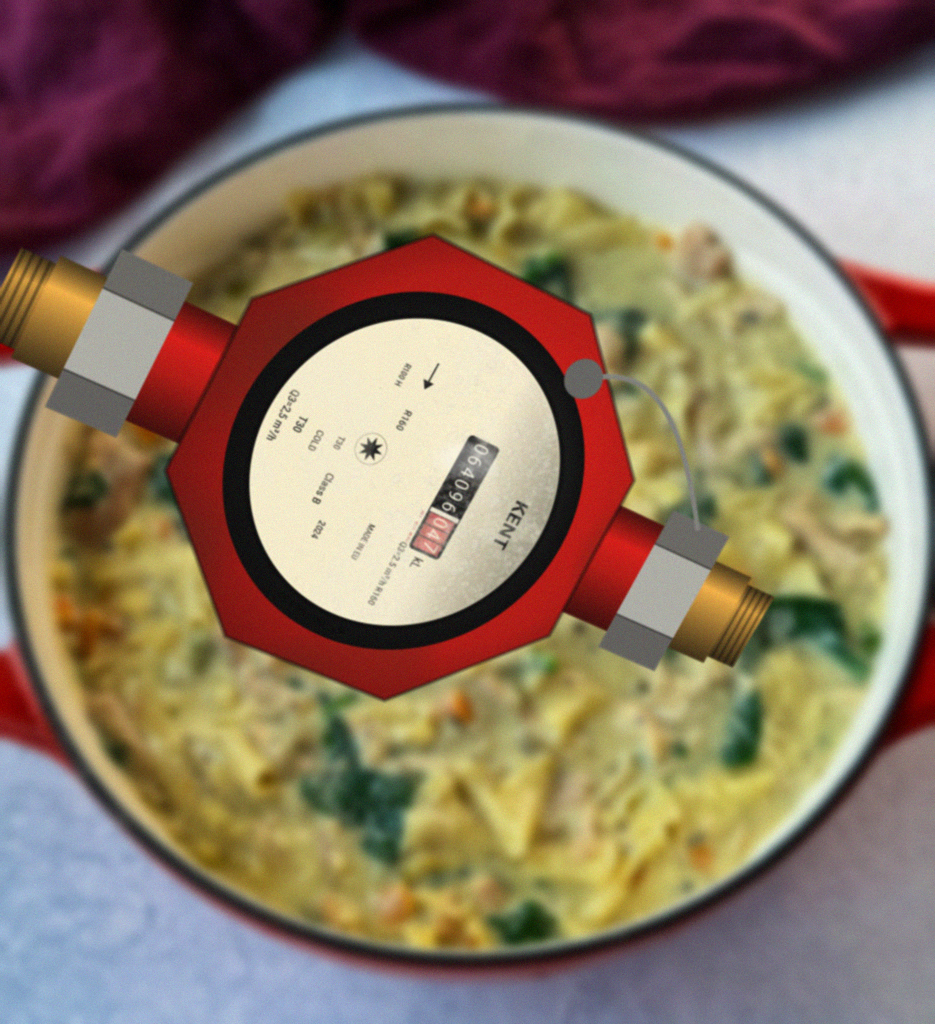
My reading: 64096.047 kL
